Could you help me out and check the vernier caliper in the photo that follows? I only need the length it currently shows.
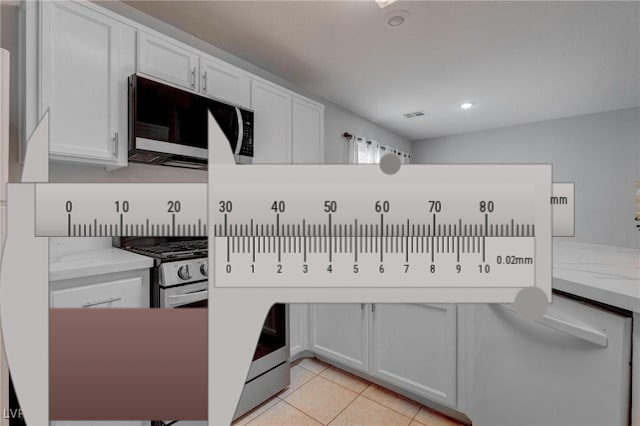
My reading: 30.5 mm
